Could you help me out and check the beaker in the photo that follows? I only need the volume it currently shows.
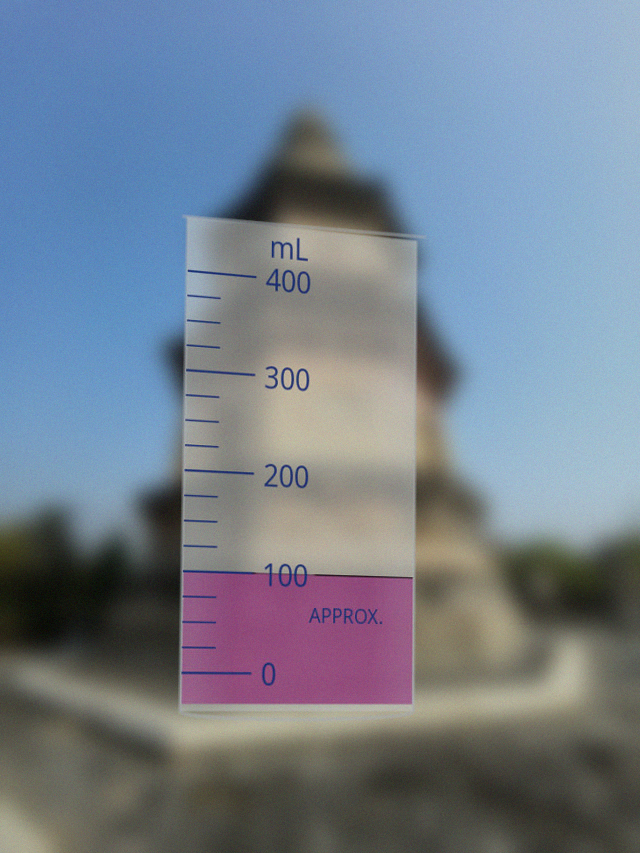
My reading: 100 mL
